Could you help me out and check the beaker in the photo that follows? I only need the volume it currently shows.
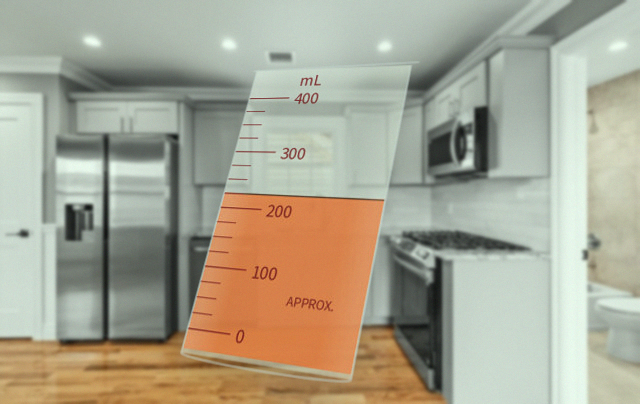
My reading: 225 mL
